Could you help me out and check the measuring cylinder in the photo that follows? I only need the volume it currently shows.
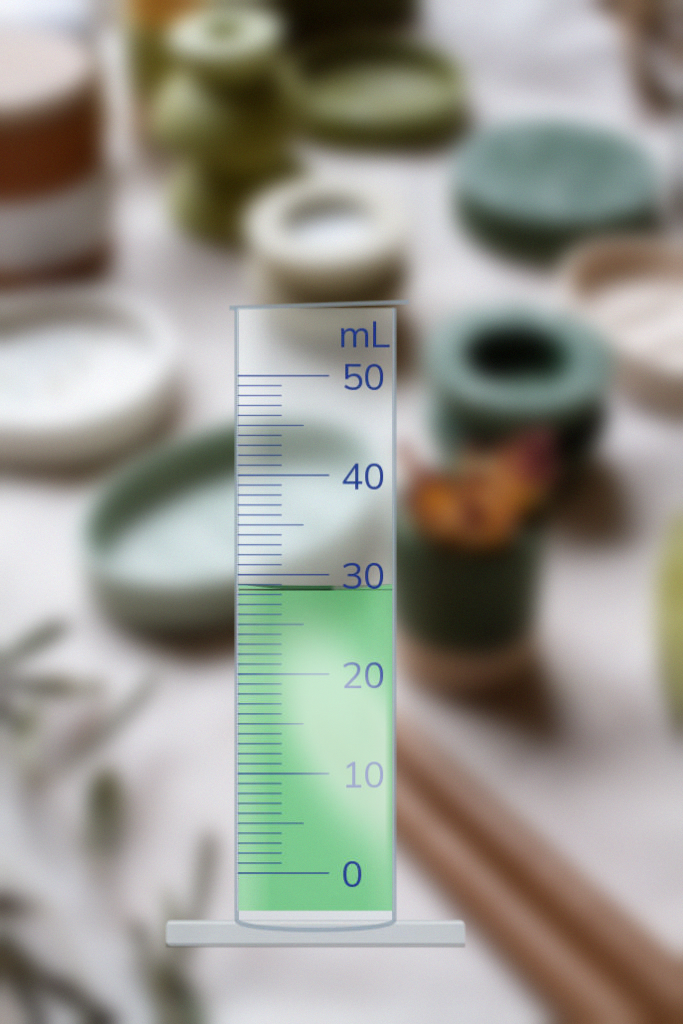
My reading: 28.5 mL
